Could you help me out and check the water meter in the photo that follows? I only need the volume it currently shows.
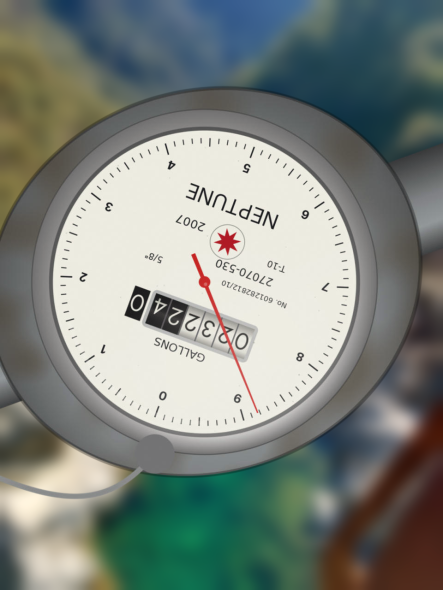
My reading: 232238.8 gal
